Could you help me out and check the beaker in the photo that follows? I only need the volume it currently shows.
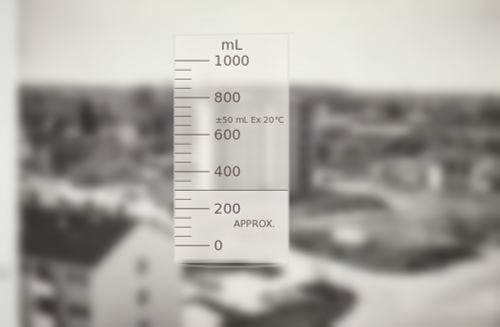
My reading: 300 mL
